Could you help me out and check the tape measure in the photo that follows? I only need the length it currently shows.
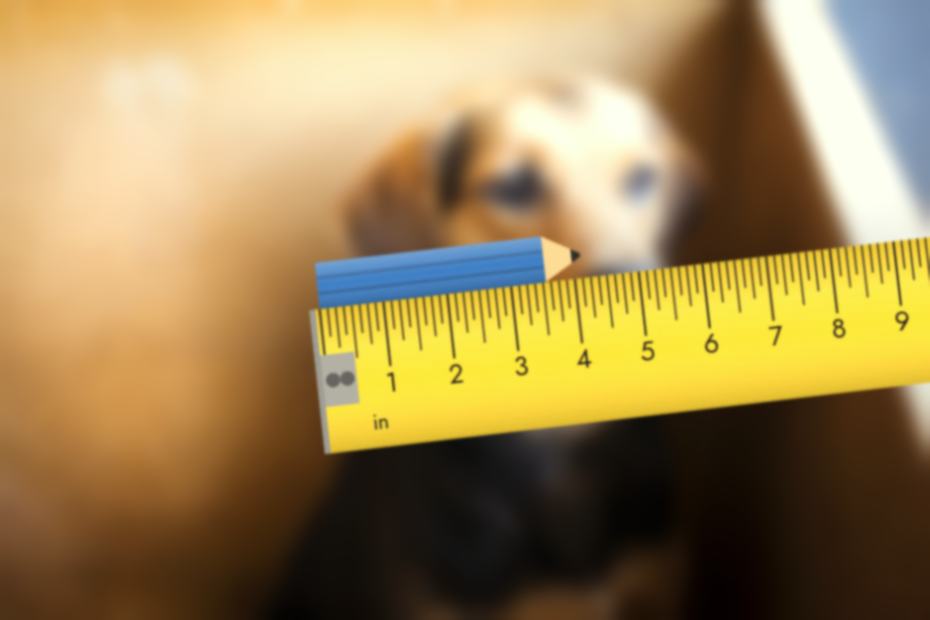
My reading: 4.125 in
